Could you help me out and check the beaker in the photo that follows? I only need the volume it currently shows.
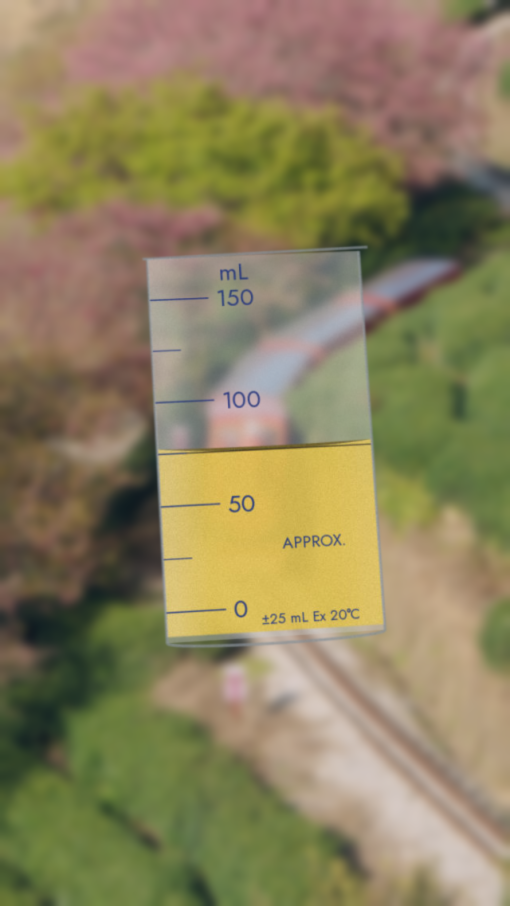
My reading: 75 mL
